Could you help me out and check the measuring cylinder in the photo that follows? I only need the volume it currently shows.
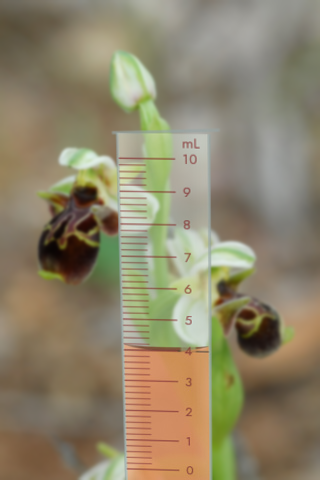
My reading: 4 mL
